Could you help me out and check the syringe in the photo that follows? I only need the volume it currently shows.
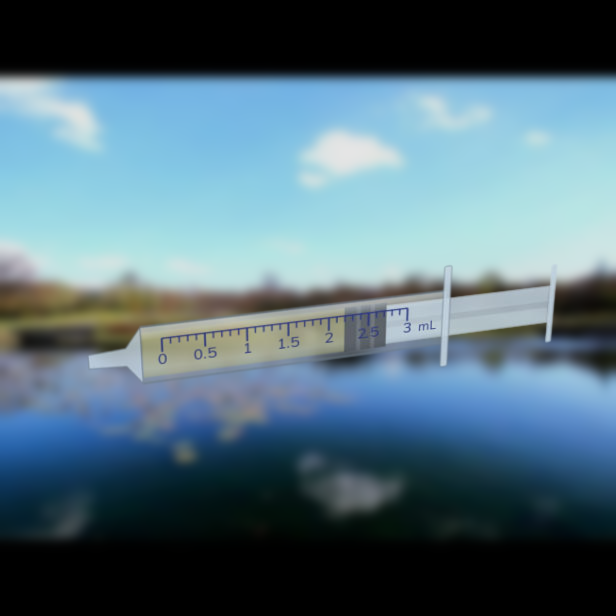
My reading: 2.2 mL
